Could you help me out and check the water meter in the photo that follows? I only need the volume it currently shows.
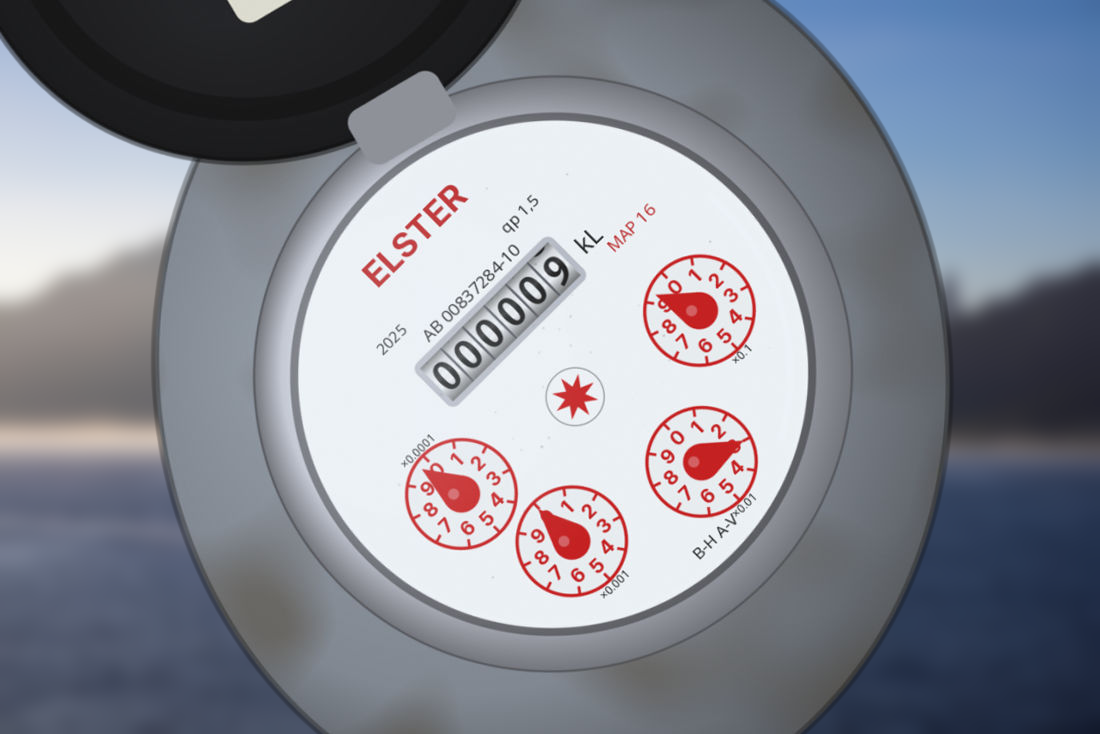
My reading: 8.9299 kL
